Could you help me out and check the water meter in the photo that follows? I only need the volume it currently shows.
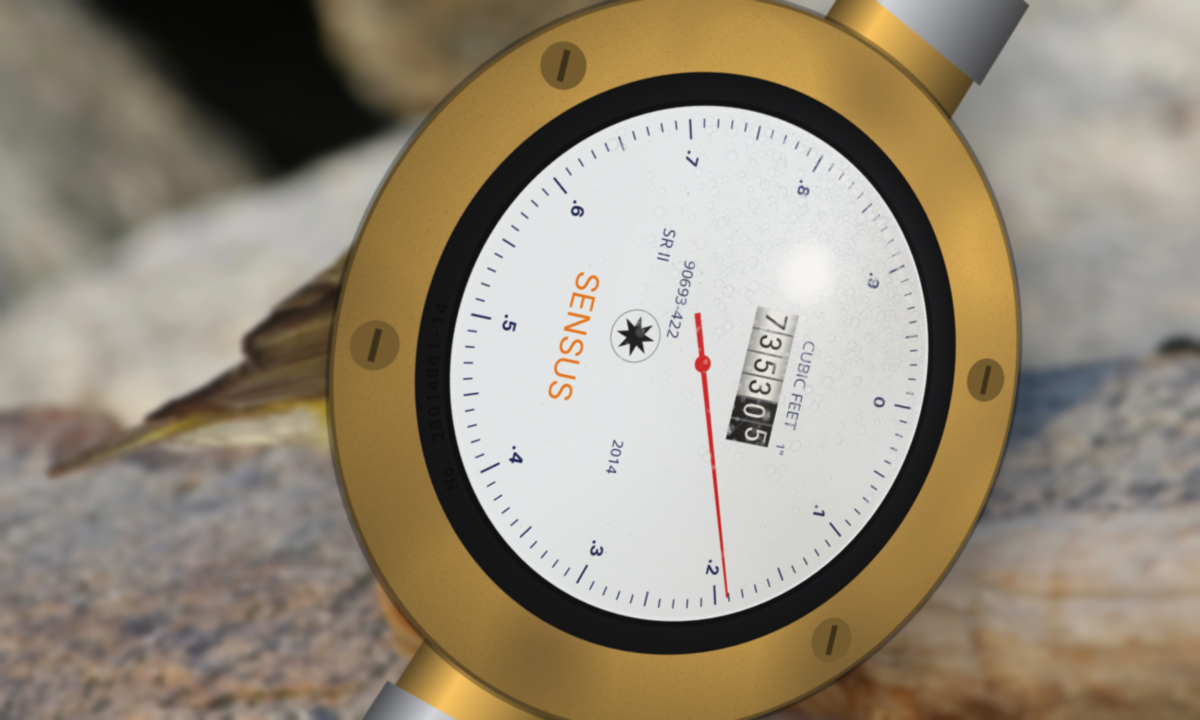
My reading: 735305.19 ft³
